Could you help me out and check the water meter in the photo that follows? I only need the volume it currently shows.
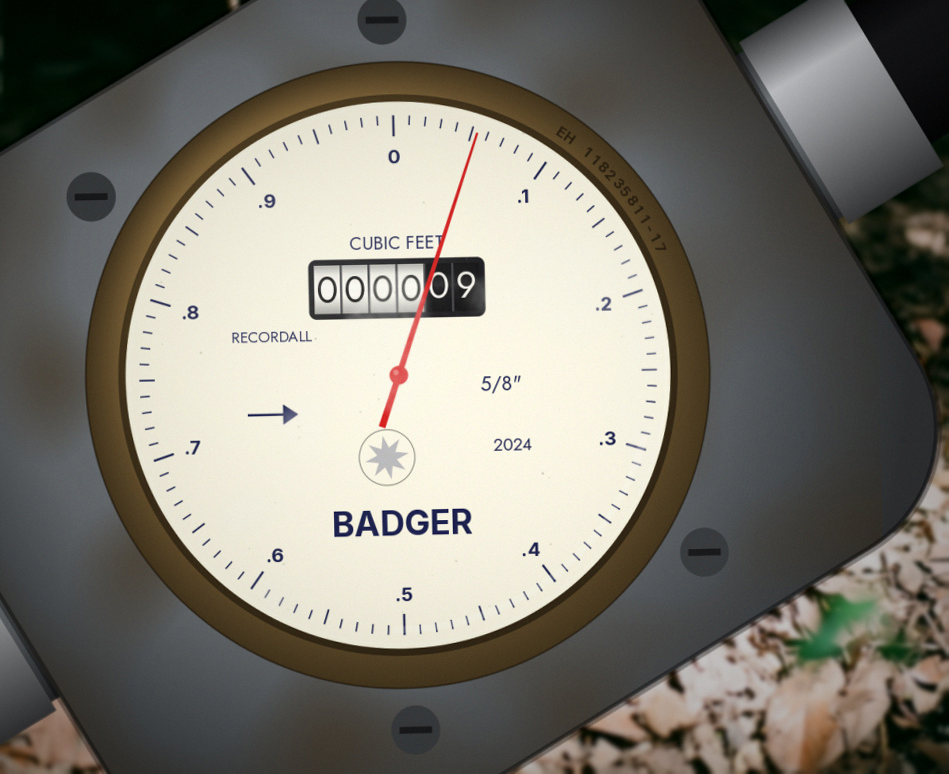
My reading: 9.05 ft³
